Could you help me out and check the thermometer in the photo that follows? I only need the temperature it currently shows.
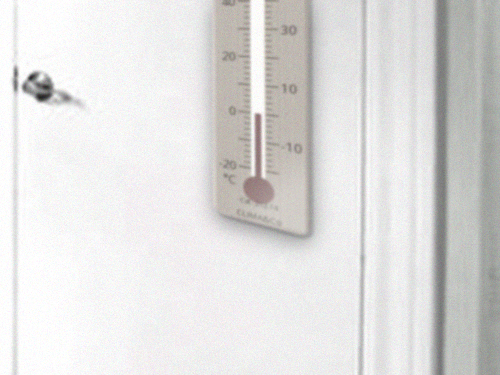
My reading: 0 °C
